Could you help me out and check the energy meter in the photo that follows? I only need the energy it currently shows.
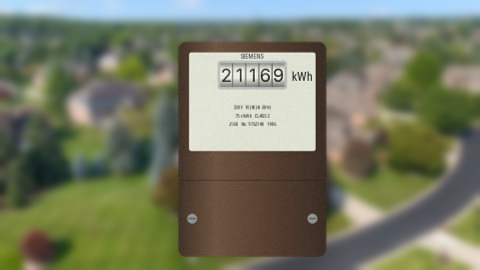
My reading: 21169 kWh
